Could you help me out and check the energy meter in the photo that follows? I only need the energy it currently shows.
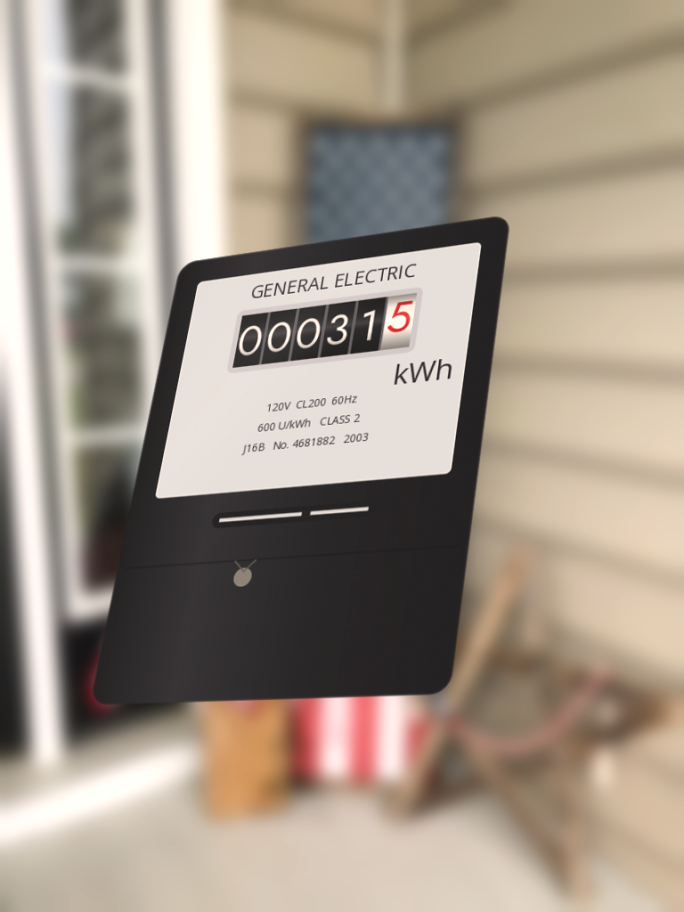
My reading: 31.5 kWh
